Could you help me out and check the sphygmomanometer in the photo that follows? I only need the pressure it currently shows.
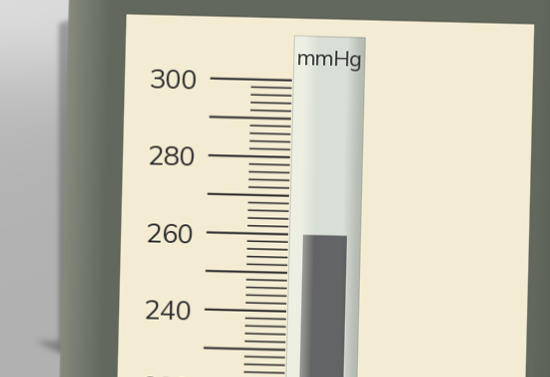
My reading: 260 mmHg
